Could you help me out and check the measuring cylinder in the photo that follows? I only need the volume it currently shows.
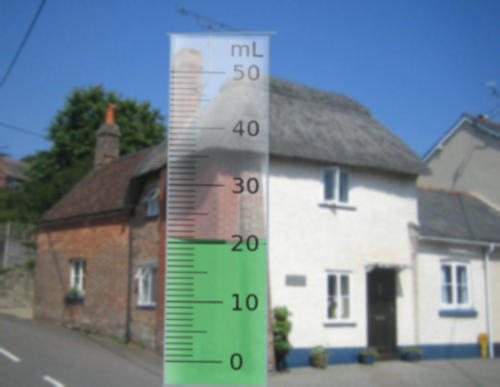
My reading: 20 mL
